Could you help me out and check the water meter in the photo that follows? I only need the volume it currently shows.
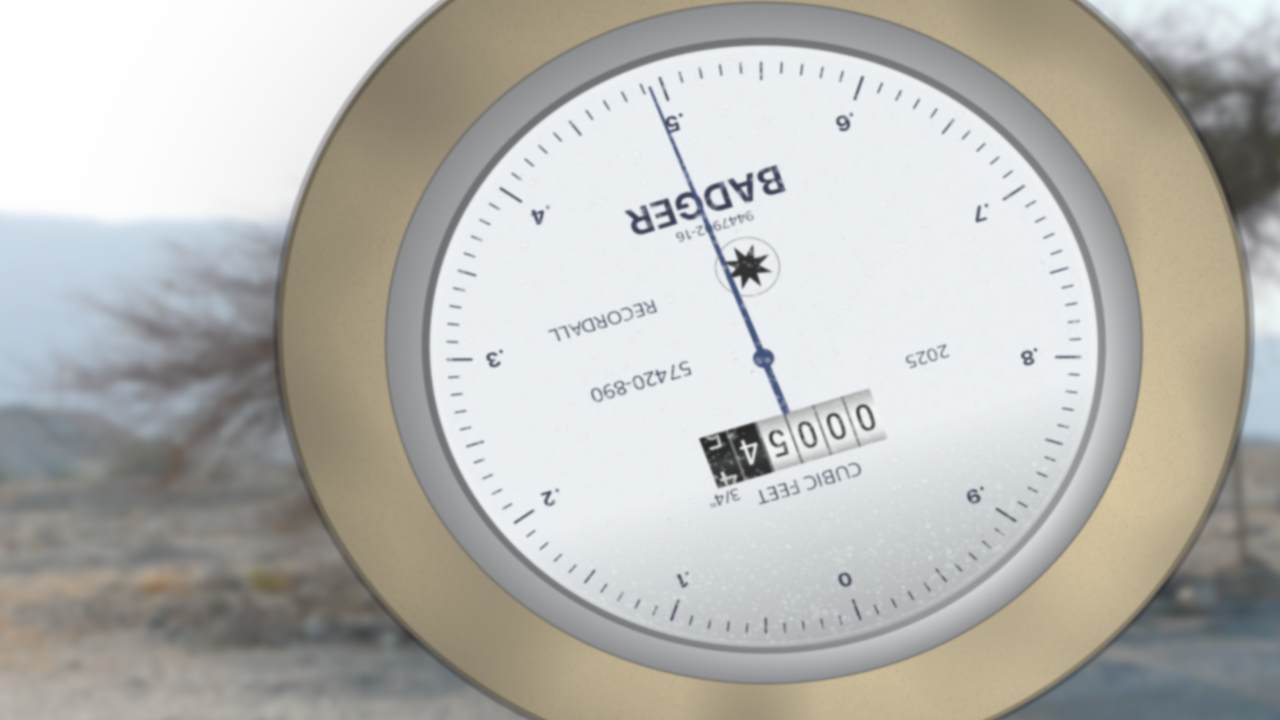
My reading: 544.49 ft³
